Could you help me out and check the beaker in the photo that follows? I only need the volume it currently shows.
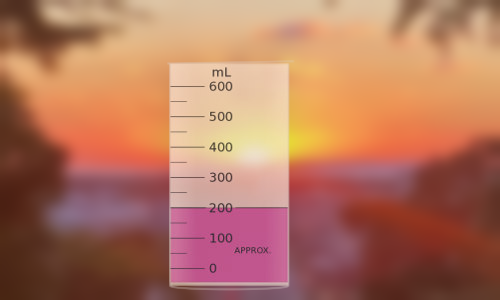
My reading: 200 mL
